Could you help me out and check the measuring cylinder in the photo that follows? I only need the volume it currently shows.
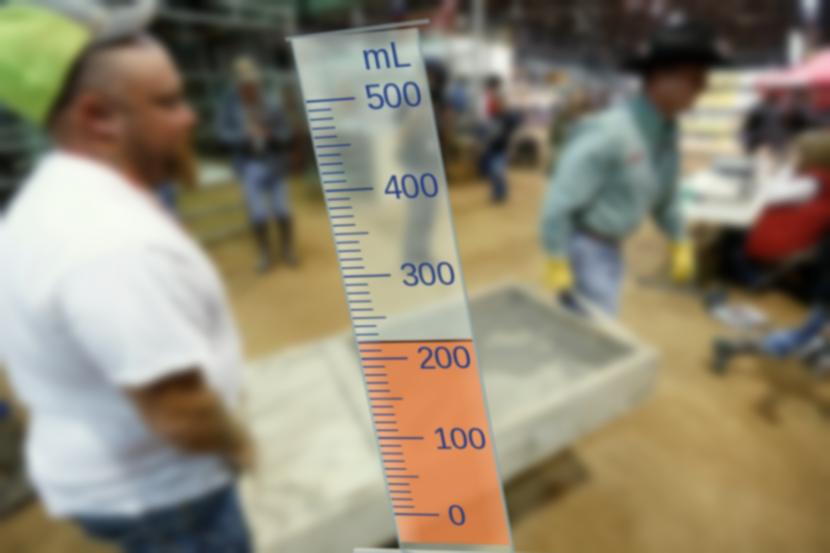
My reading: 220 mL
